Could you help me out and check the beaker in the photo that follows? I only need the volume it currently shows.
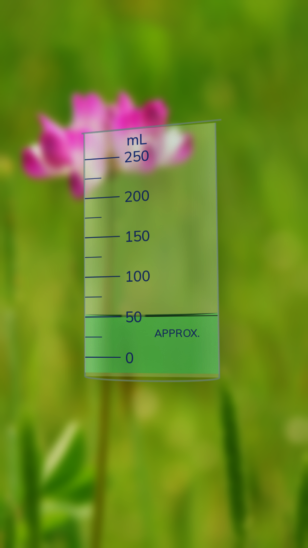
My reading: 50 mL
